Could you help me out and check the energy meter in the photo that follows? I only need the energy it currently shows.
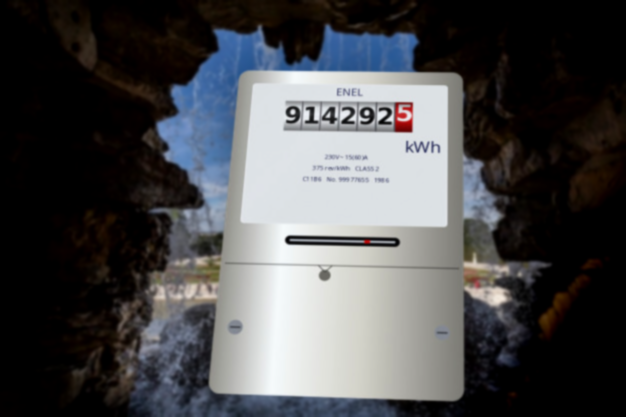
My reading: 914292.5 kWh
